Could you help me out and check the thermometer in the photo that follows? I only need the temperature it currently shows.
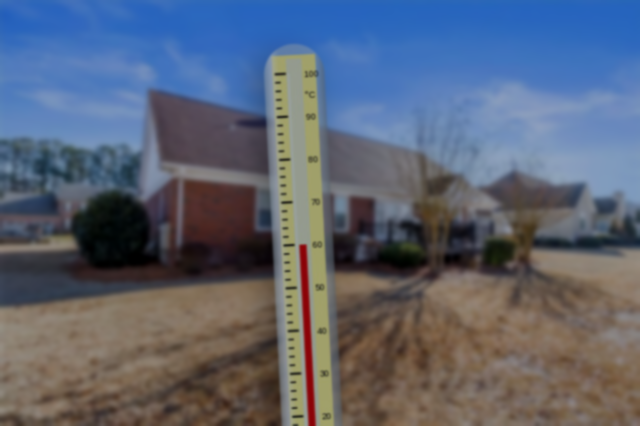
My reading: 60 °C
